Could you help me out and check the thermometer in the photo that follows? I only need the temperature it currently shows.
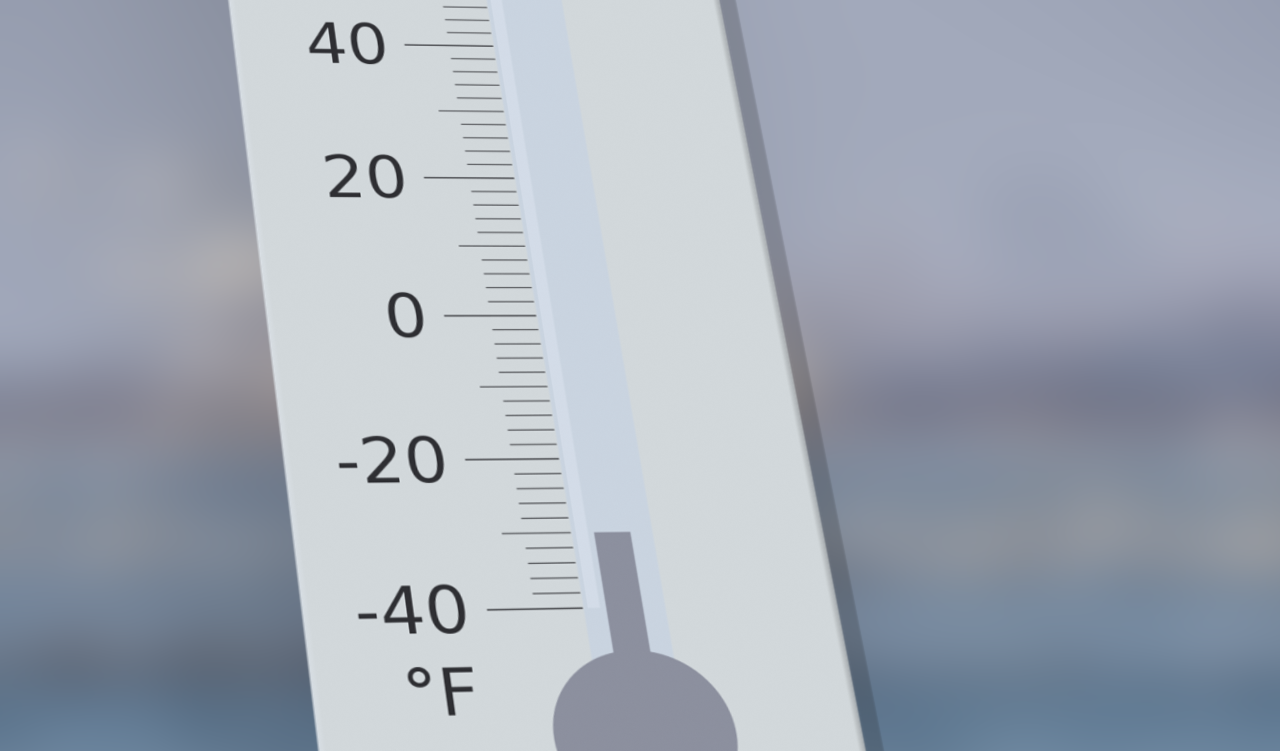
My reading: -30 °F
